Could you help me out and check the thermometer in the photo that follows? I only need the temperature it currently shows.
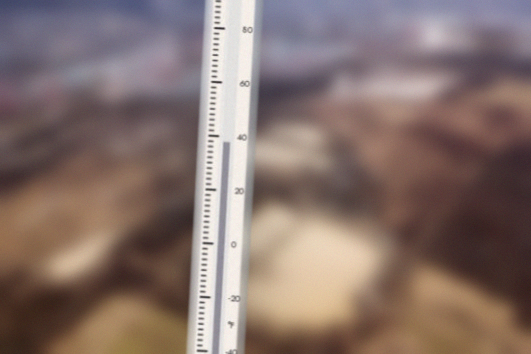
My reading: 38 °F
